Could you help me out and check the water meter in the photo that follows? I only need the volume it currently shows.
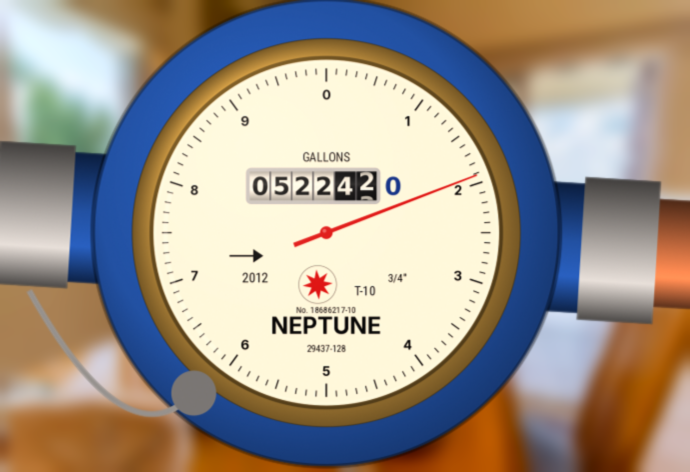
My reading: 522421.9 gal
